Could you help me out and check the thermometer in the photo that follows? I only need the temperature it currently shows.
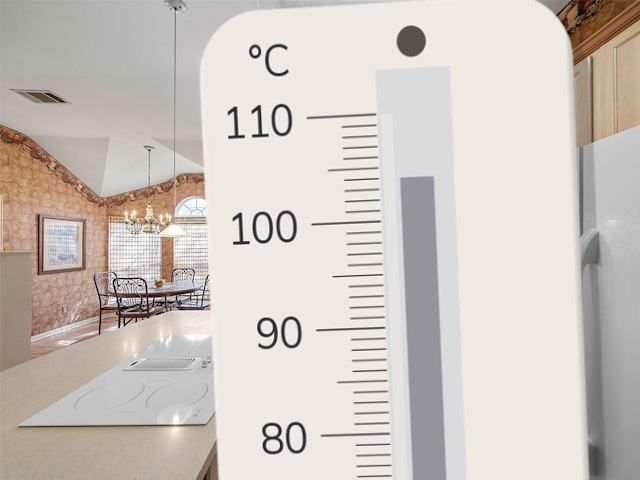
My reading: 104 °C
